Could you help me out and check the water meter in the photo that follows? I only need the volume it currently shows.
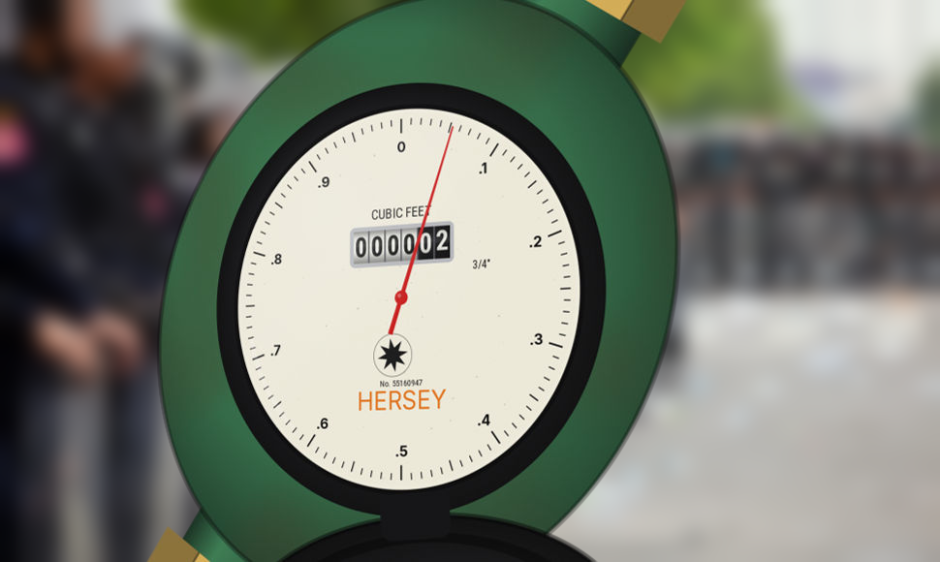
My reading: 2.05 ft³
